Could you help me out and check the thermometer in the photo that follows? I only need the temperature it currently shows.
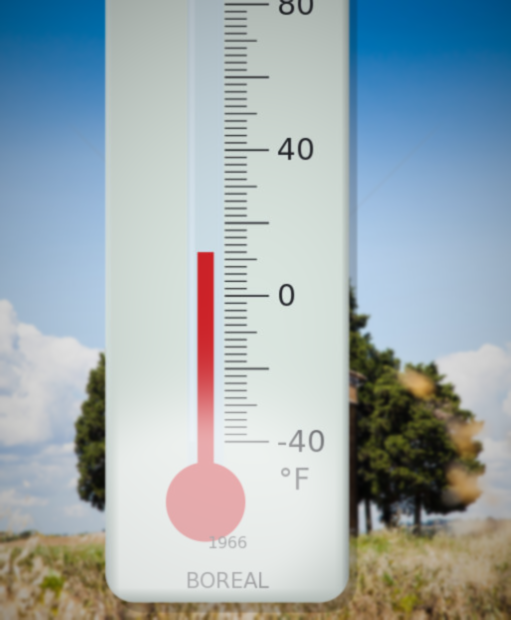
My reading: 12 °F
